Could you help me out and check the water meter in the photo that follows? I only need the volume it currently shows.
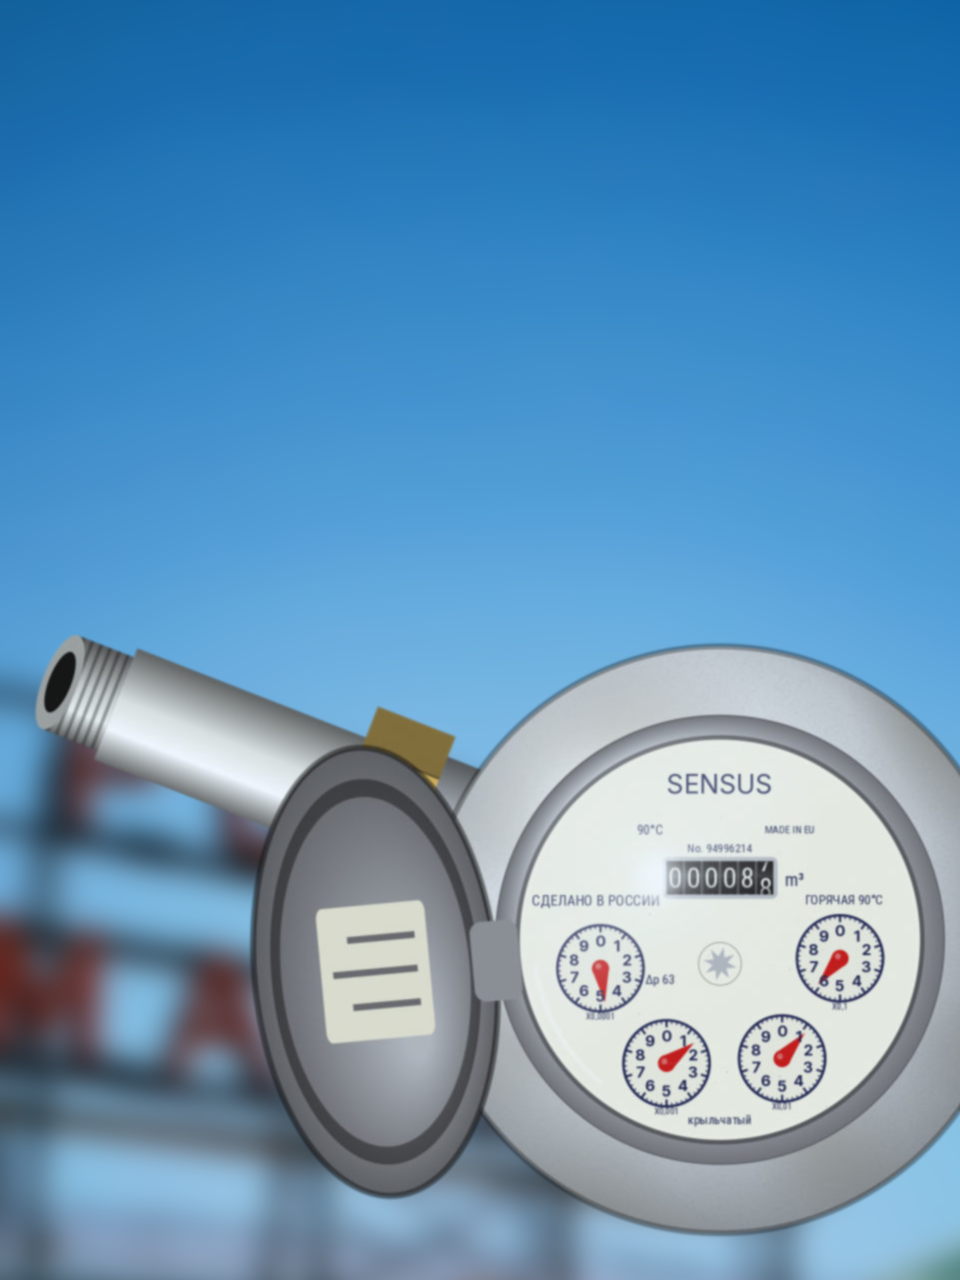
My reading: 87.6114 m³
